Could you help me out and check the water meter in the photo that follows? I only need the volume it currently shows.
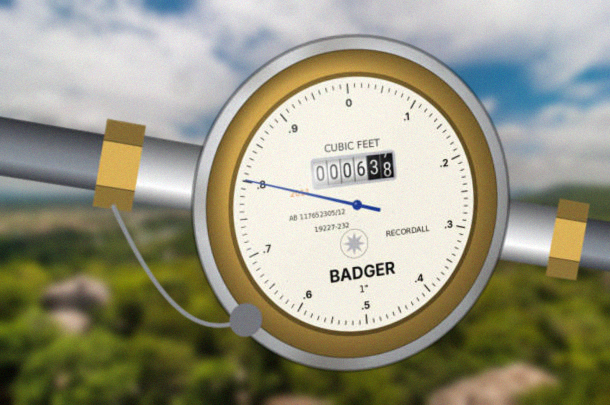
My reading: 637.80 ft³
